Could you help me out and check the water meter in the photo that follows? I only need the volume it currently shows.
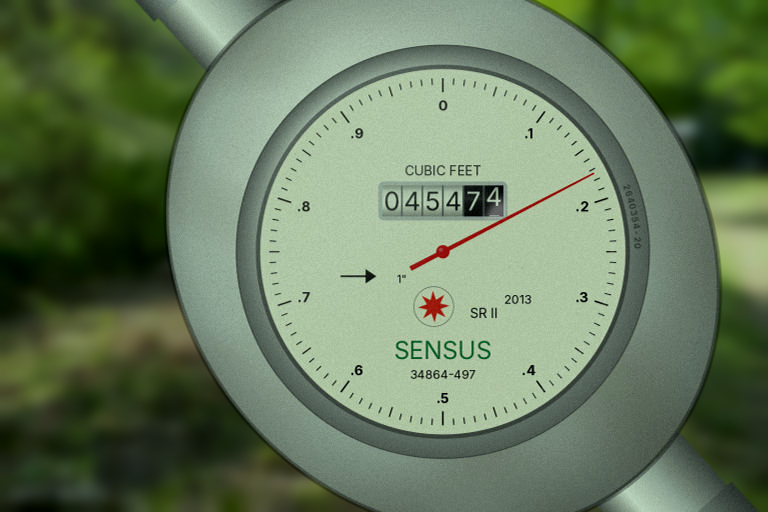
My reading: 45474.17 ft³
